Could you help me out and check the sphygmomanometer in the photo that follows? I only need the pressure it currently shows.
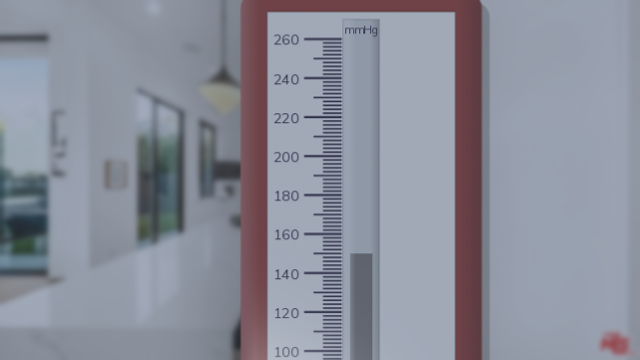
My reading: 150 mmHg
